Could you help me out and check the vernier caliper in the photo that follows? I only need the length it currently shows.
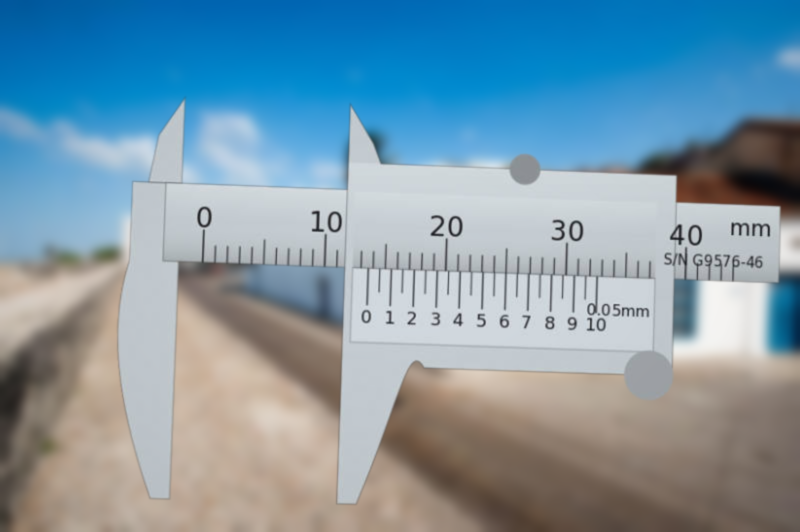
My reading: 13.6 mm
